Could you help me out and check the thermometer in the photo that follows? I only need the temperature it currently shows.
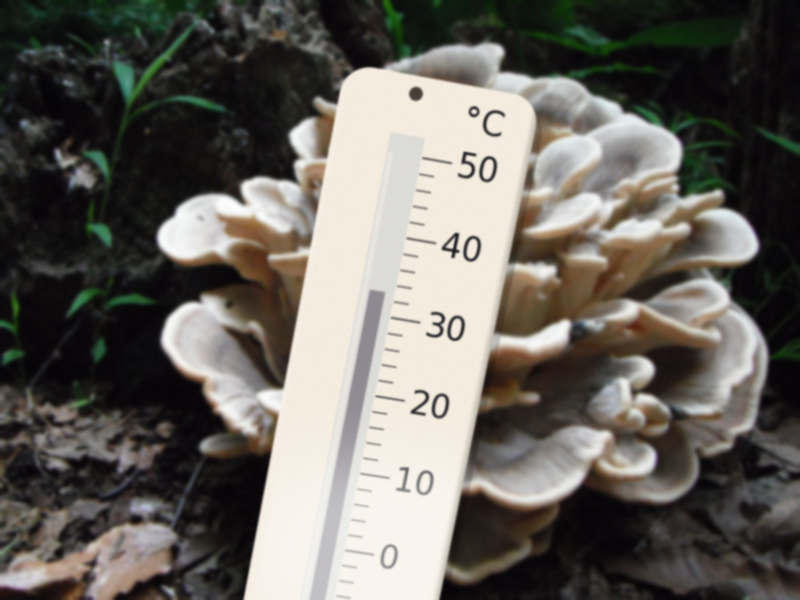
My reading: 33 °C
